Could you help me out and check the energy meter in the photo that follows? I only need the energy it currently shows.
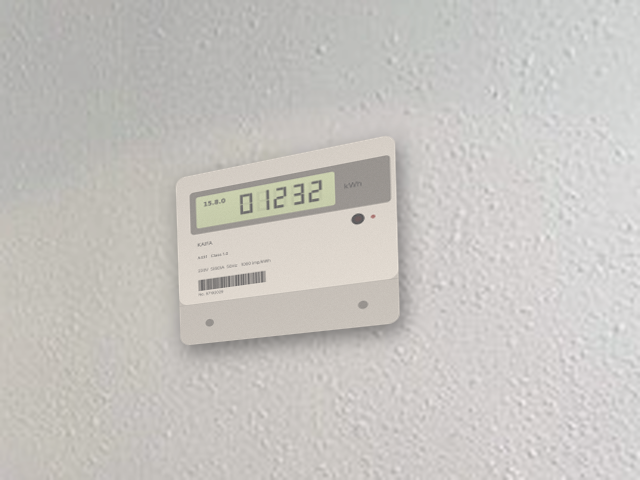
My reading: 1232 kWh
